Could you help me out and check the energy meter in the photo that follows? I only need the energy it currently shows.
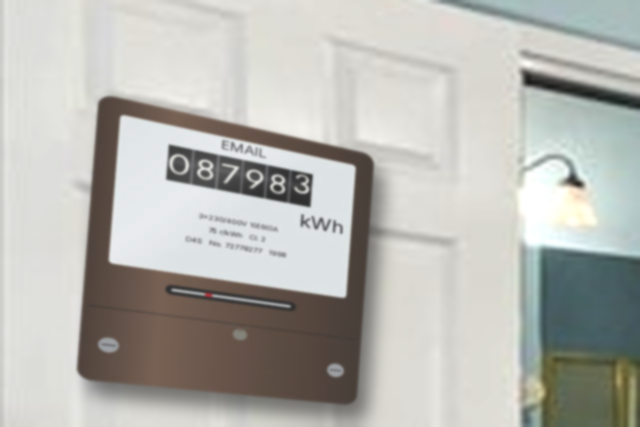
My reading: 87983 kWh
